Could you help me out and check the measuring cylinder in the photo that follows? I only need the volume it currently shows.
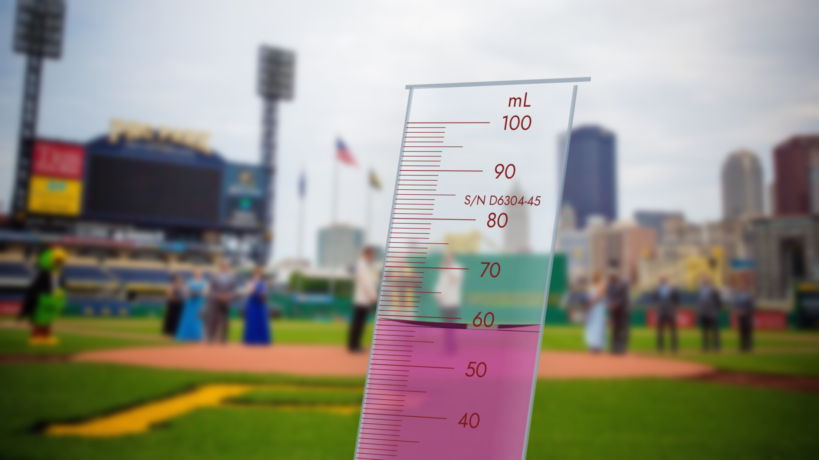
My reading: 58 mL
